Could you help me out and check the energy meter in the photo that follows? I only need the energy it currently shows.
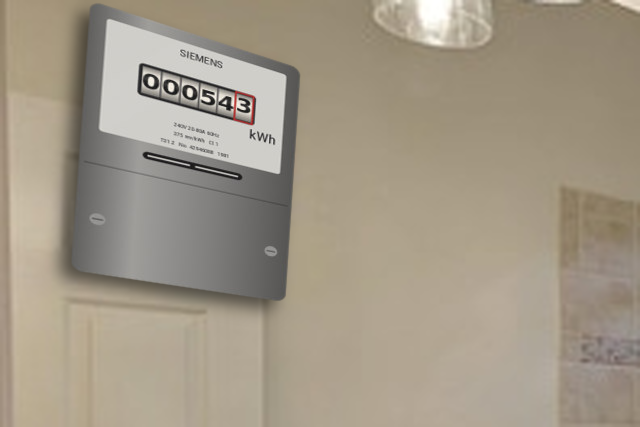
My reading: 54.3 kWh
